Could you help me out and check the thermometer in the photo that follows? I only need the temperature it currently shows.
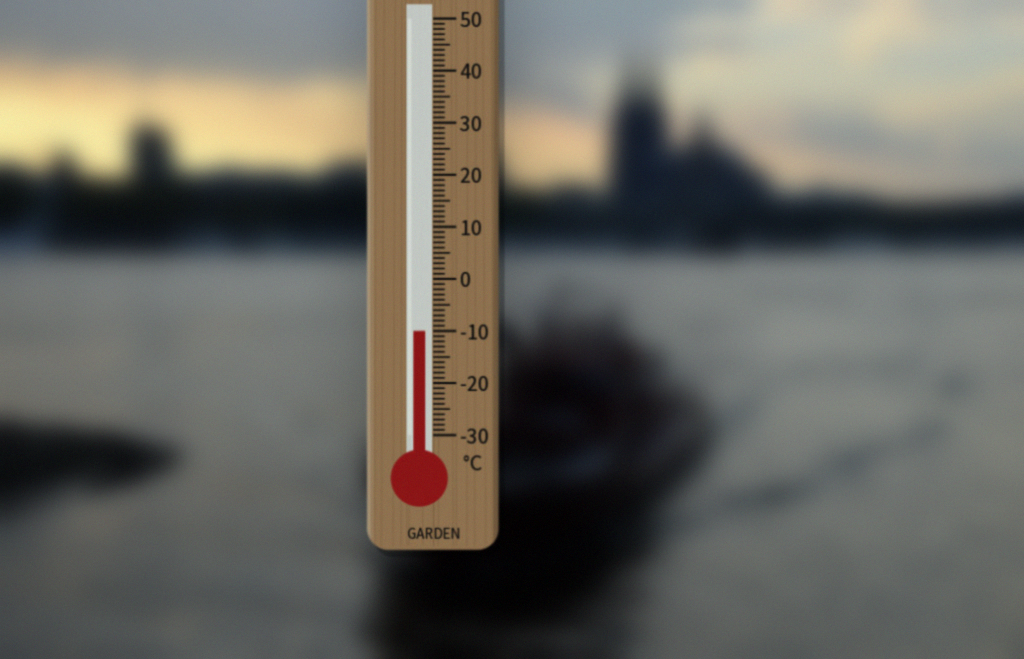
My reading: -10 °C
